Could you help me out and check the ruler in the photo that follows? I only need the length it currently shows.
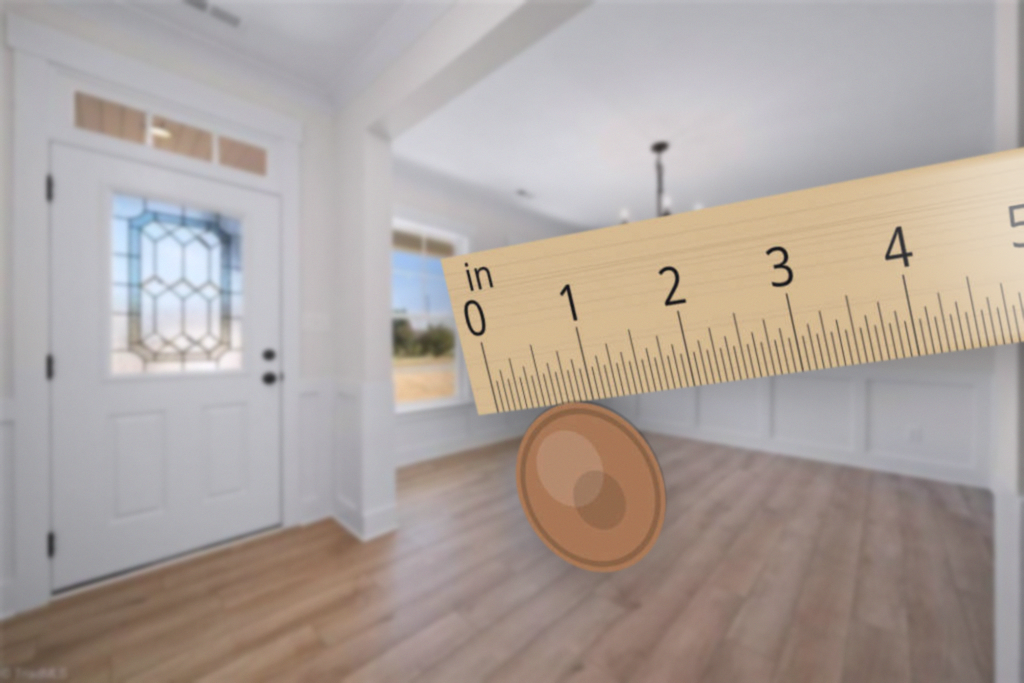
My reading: 1.5 in
